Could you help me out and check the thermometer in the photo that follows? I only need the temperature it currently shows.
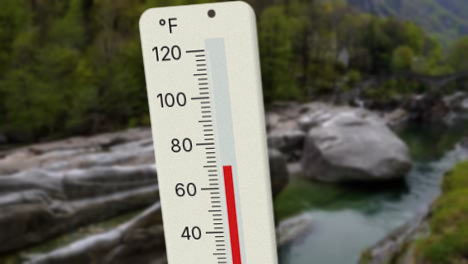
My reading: 70 °F
